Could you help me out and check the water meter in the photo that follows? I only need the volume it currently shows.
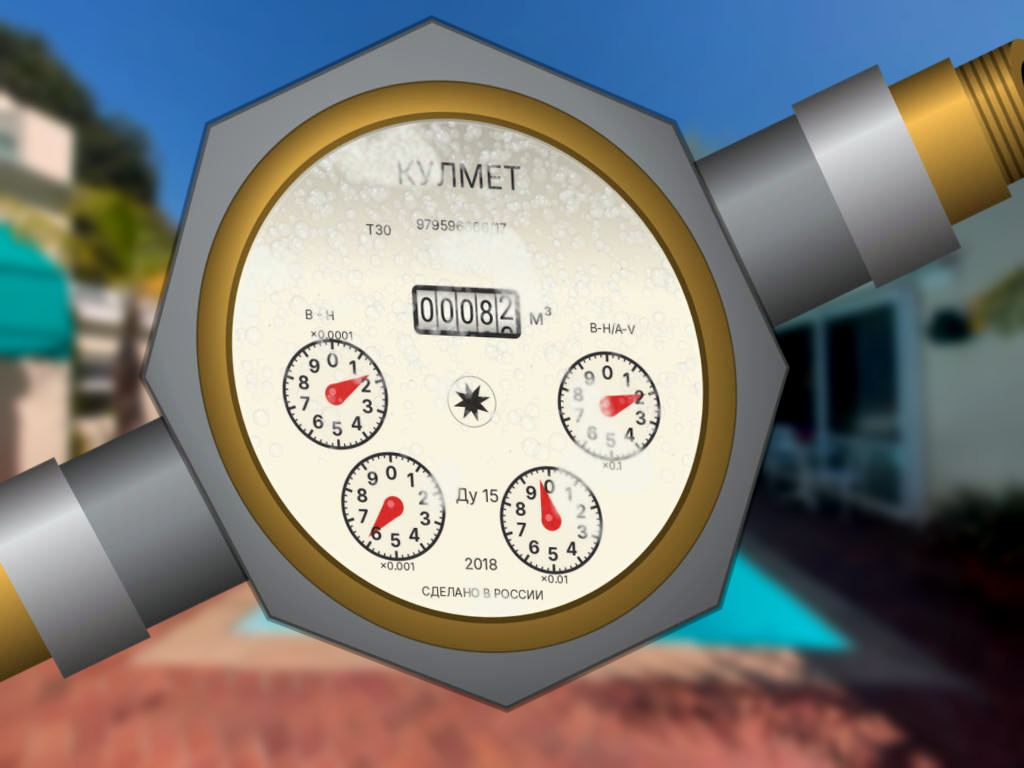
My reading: 82.1961 m³
